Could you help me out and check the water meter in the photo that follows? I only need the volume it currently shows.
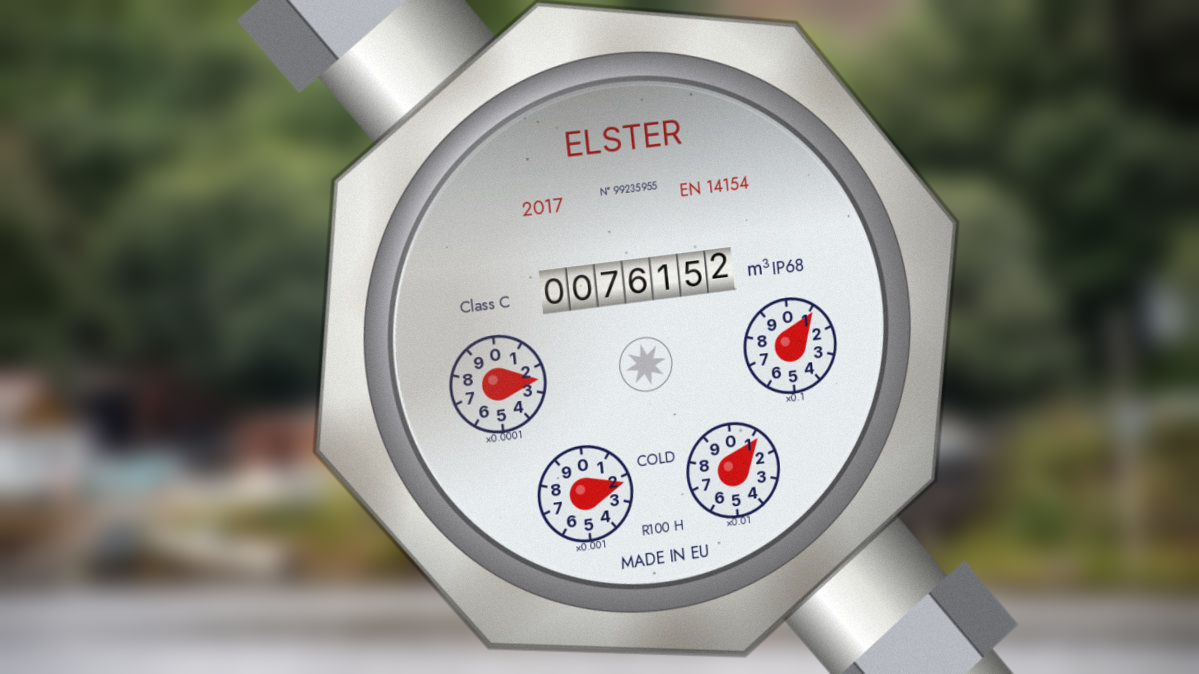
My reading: 76152.1122 m³
